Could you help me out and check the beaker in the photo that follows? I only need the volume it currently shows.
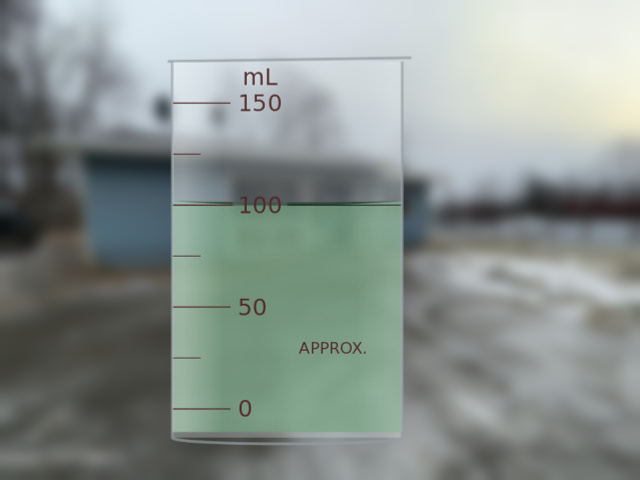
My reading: 100 mL
